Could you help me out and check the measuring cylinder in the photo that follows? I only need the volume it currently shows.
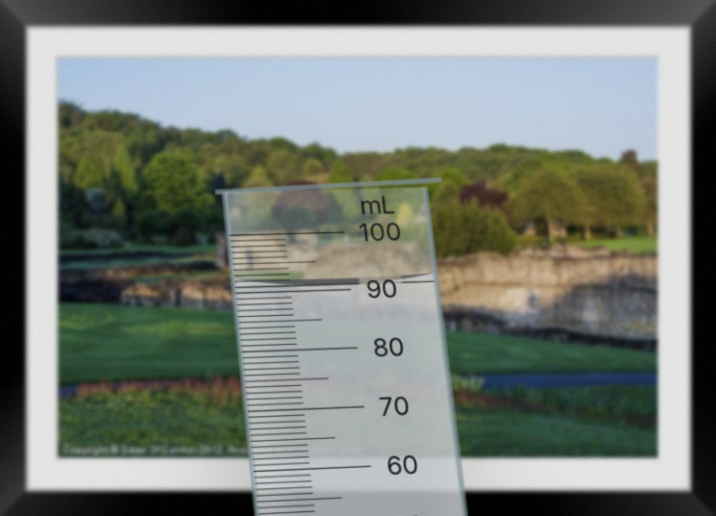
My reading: 91 mL
